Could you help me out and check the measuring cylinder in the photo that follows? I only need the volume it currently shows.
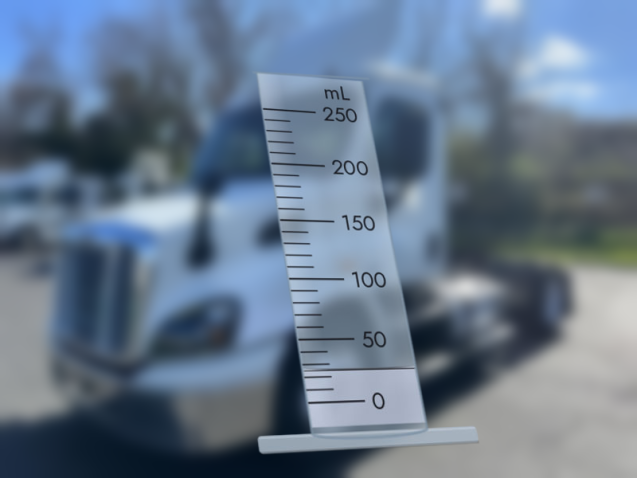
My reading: 25 mL
